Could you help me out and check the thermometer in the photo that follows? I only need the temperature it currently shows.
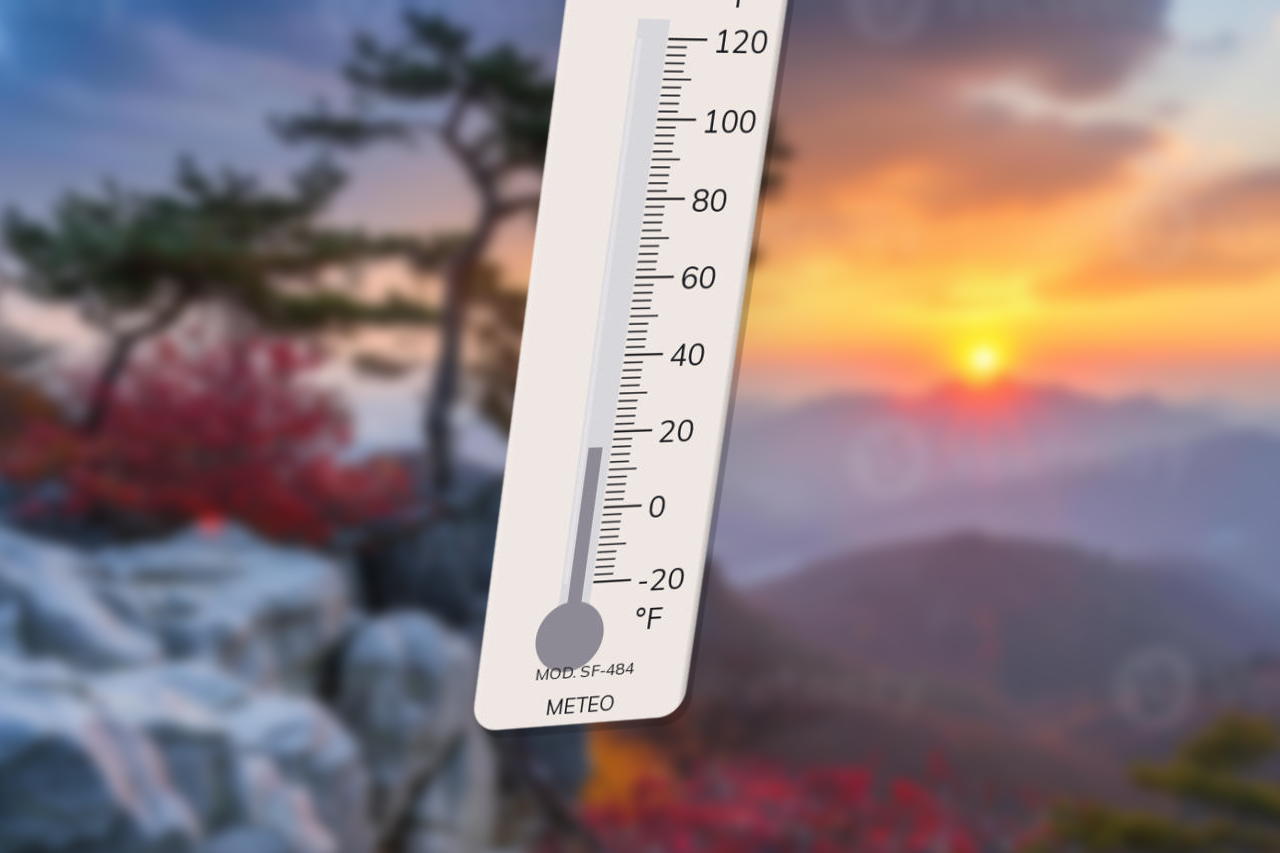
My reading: 16 °F
